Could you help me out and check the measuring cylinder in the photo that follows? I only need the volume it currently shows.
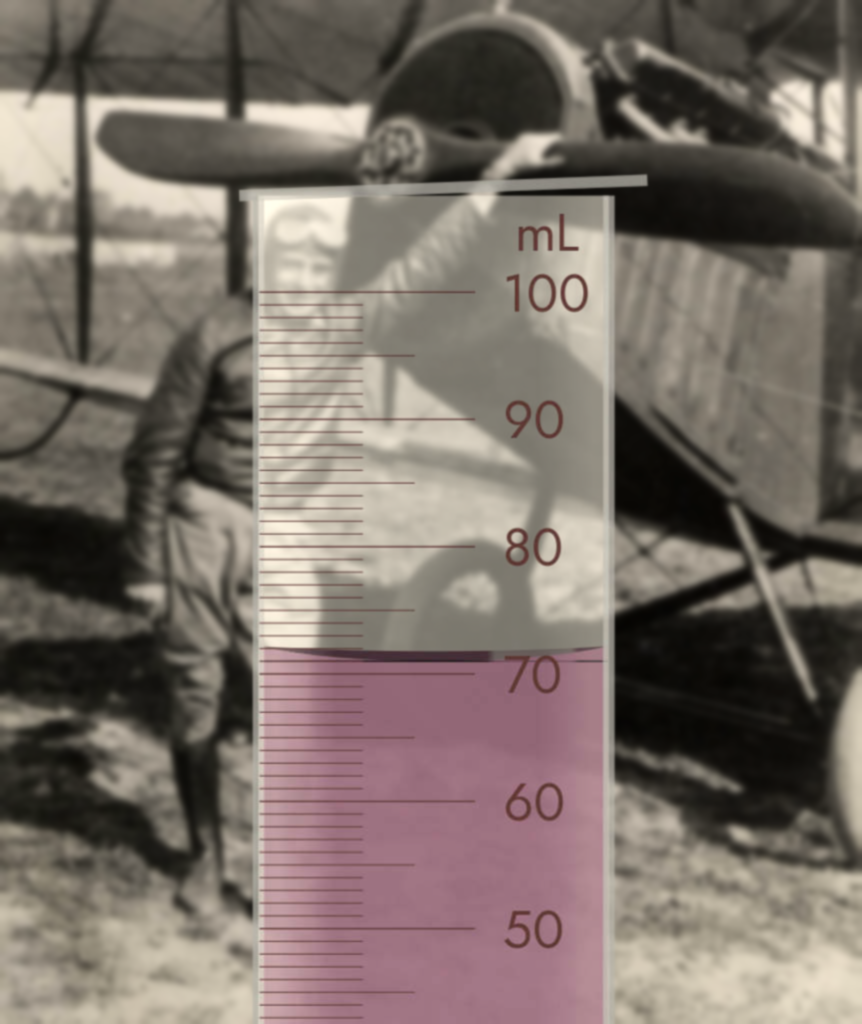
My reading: 71 mL
